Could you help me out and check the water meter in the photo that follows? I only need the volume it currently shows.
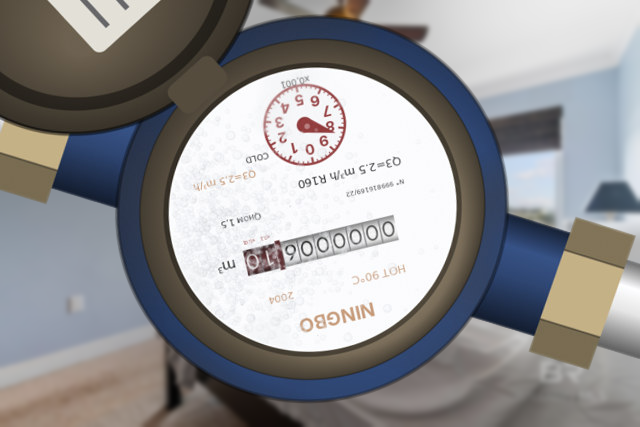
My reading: 6.108 m³
